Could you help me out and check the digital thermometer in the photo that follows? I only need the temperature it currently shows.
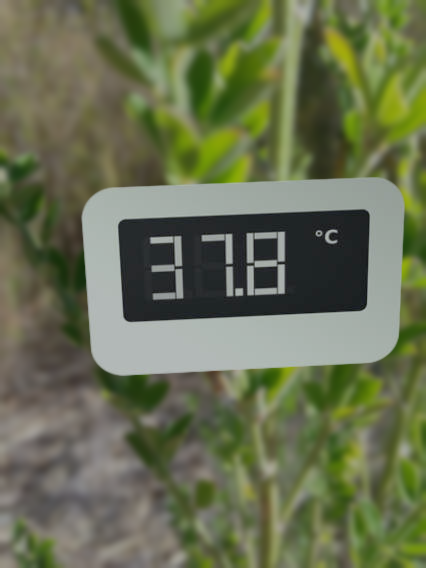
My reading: 37.8 °C
